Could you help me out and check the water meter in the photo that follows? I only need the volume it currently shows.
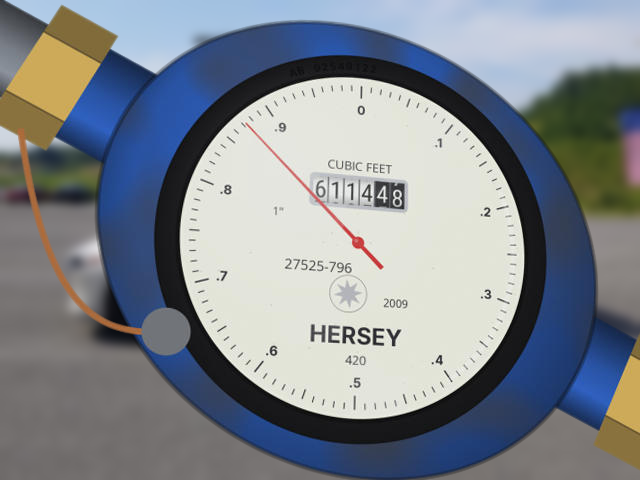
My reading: 611447.87 ft³
